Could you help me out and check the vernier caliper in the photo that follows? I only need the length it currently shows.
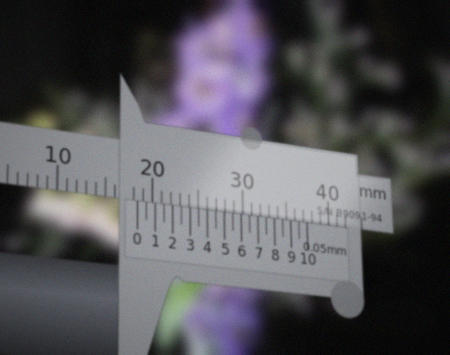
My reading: 18.4 mm
